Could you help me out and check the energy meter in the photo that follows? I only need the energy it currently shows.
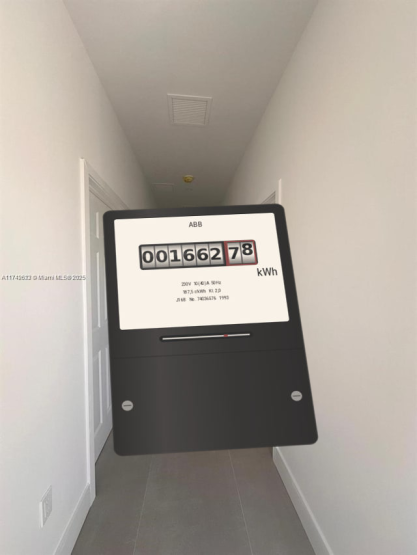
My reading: 1662.78 kWh
